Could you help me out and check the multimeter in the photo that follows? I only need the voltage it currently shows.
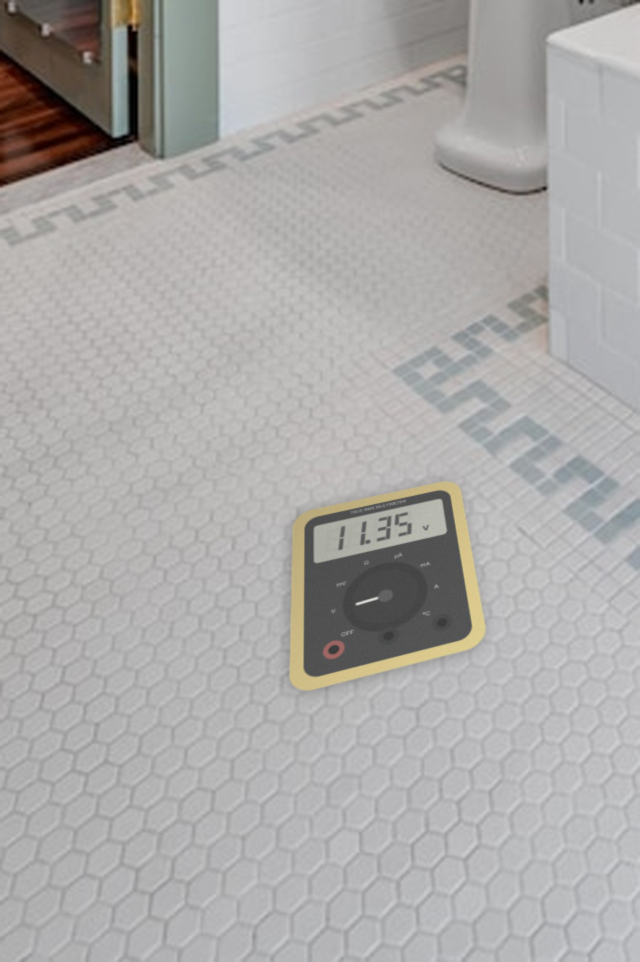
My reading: 11.35 V
